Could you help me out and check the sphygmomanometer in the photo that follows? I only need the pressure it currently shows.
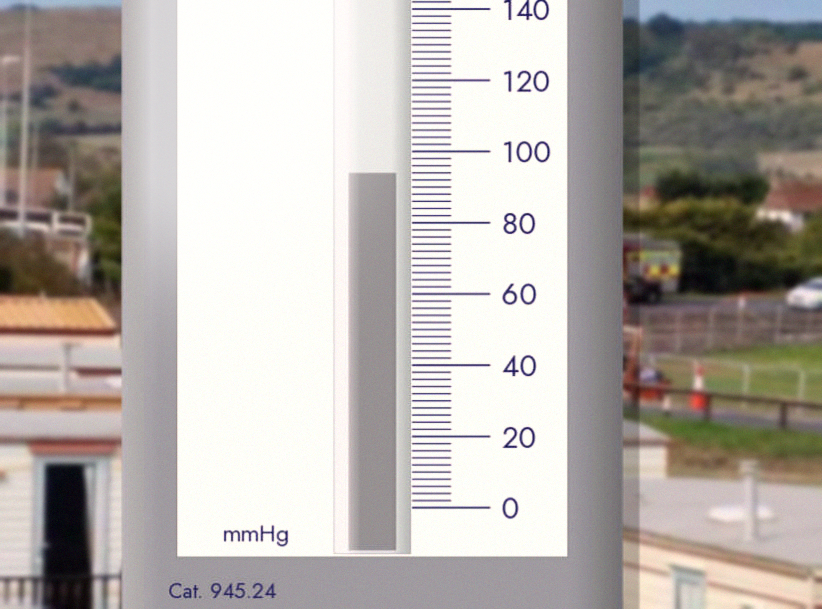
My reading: 94 mmHg
